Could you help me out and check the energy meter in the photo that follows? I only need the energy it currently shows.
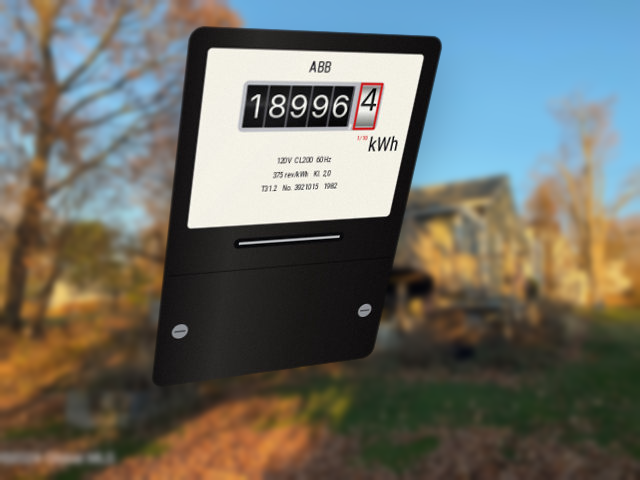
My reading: 18996.4 kWh
